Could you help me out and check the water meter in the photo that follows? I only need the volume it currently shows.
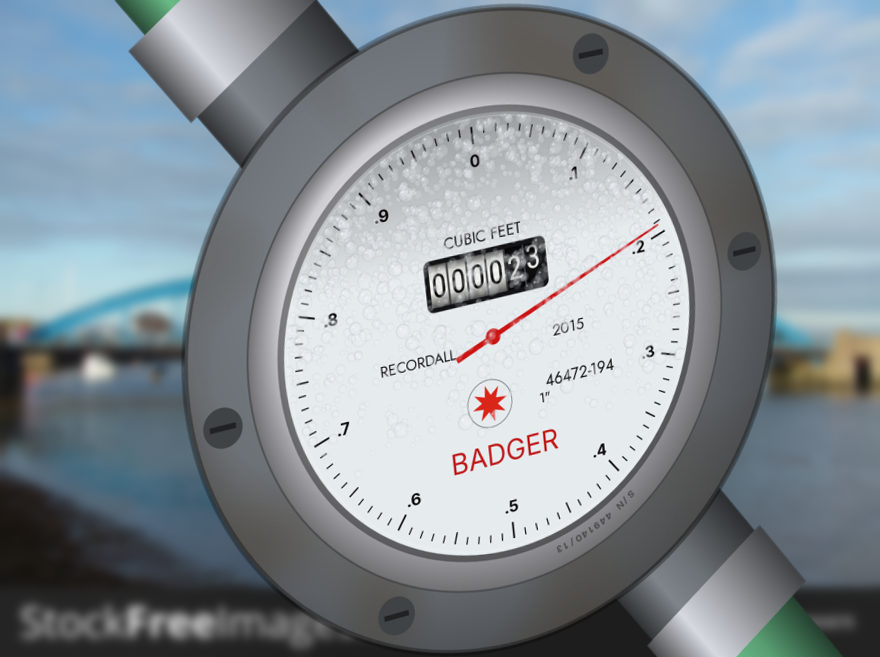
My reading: 23.19 ft³
